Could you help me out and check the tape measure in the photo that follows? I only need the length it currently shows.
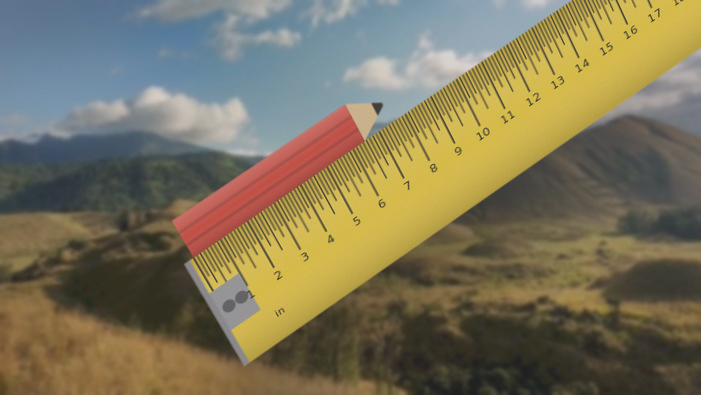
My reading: 7.5 in
